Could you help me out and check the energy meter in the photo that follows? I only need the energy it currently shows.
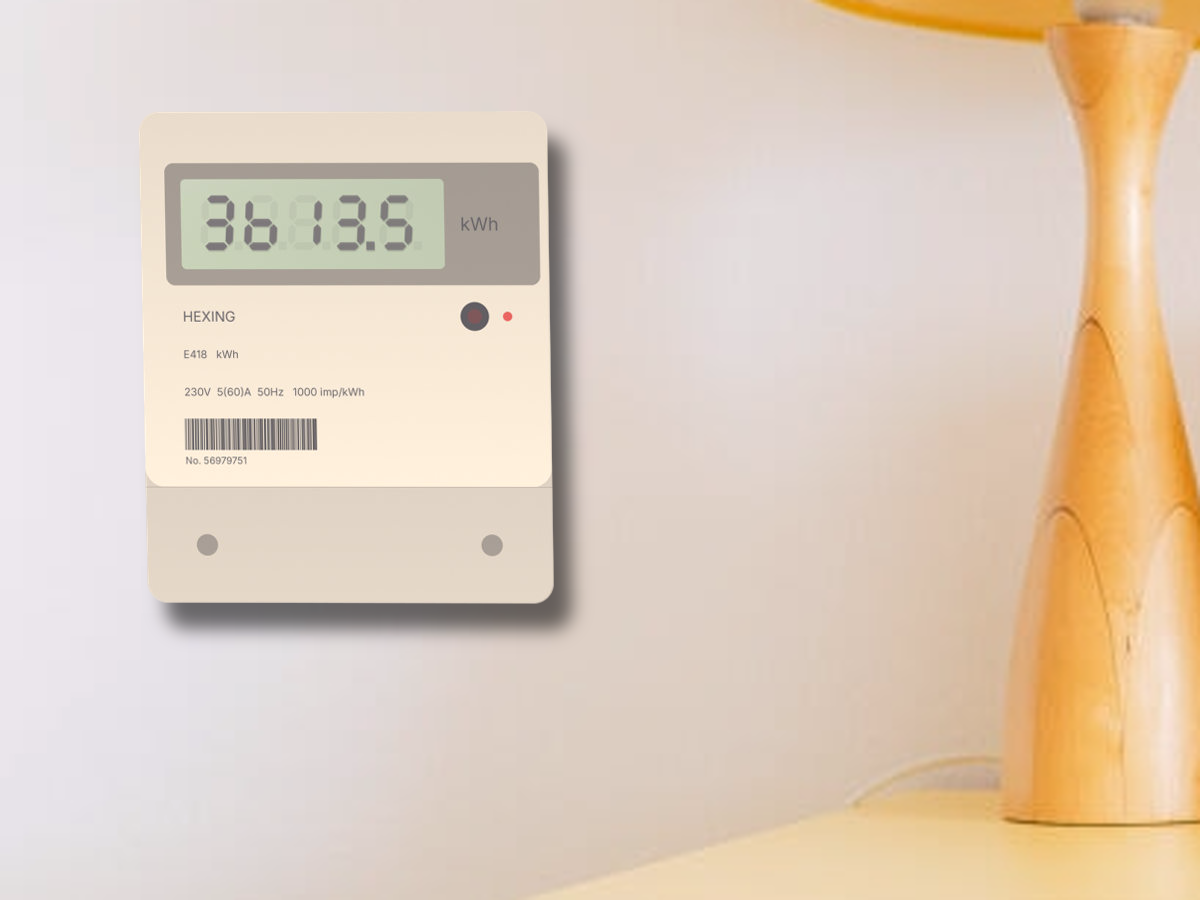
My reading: 3613.5 kWh
